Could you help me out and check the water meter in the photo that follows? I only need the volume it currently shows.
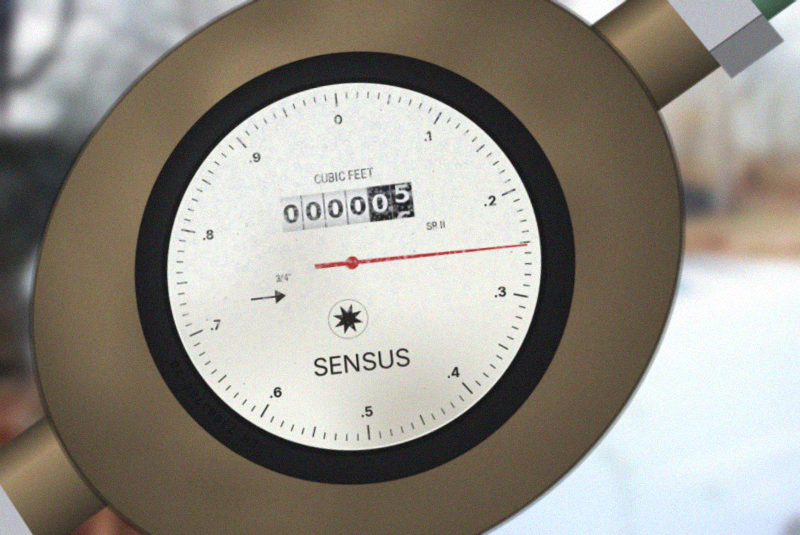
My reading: 5.25 ft³
